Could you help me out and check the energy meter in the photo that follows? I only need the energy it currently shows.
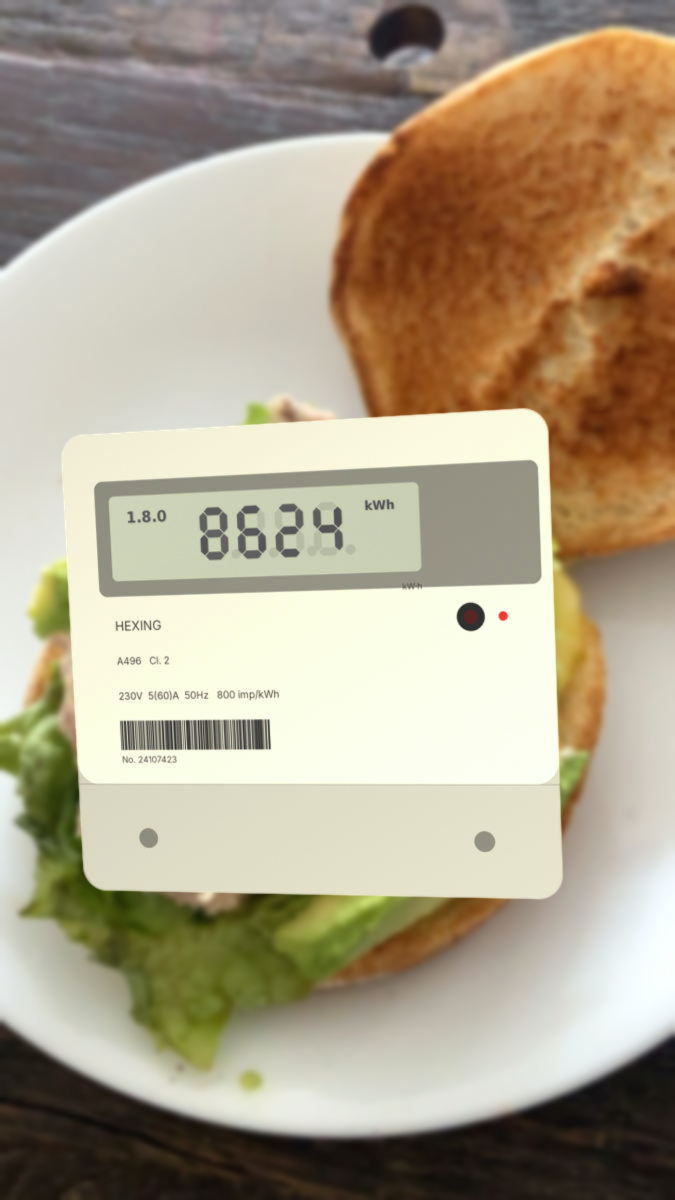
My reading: 8624 kWh
